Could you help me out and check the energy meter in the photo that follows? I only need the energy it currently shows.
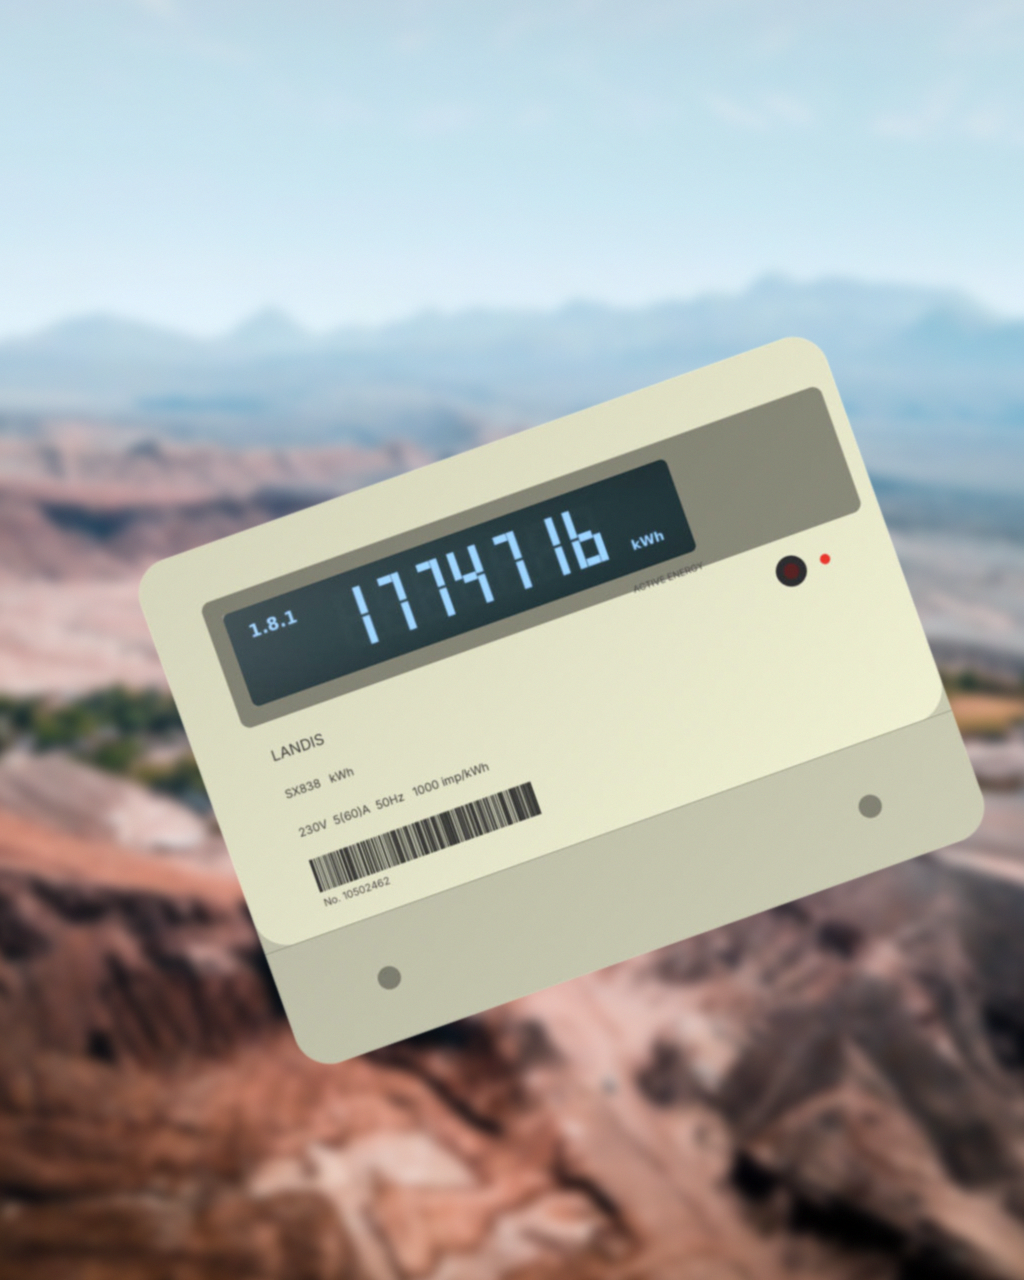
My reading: 1774716 kWh
